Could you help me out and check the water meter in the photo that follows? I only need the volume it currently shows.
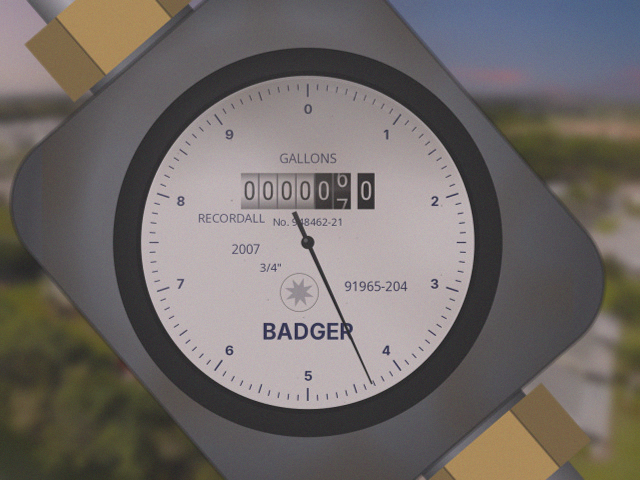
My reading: 64.3 gal
